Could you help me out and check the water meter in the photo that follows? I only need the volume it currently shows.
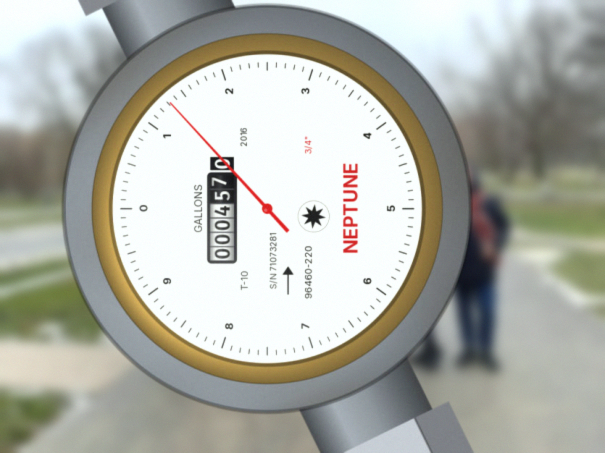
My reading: 4571.3 gal
